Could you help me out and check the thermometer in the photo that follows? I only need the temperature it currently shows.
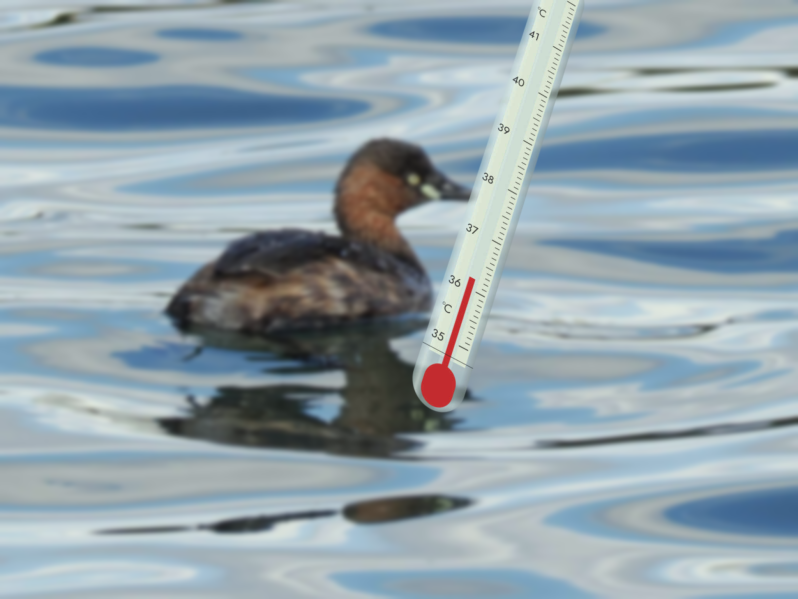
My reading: 36.2 °C
